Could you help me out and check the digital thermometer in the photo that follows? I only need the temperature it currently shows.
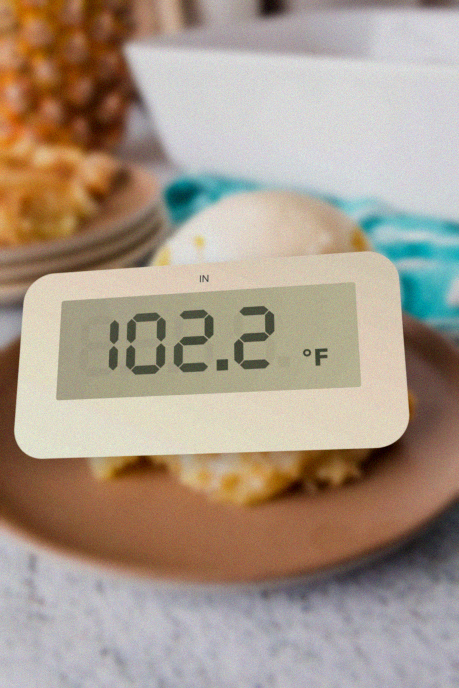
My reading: 102.2 °F
